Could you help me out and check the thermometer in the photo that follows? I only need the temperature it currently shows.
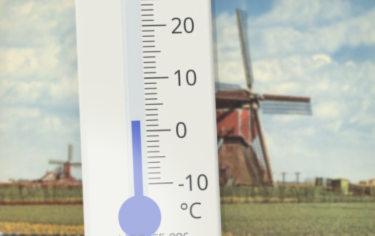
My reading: 2 °C
